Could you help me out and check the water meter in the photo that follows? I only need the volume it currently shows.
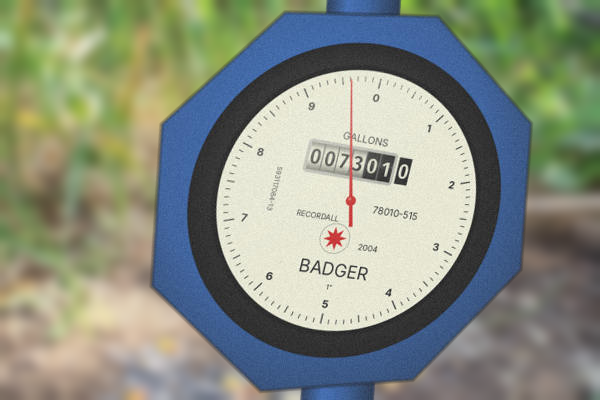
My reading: 73009.6 gal
